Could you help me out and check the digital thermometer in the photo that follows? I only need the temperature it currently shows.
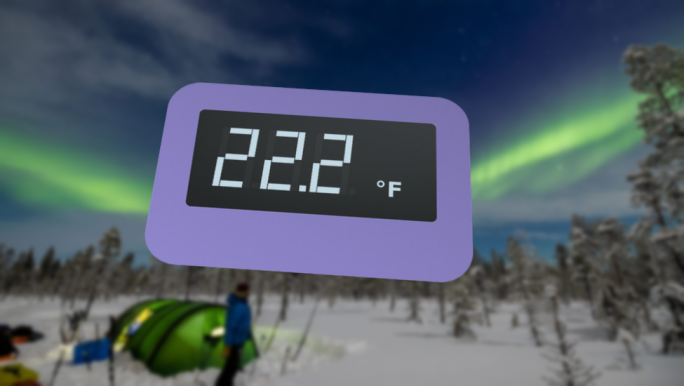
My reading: 22.2 °F
